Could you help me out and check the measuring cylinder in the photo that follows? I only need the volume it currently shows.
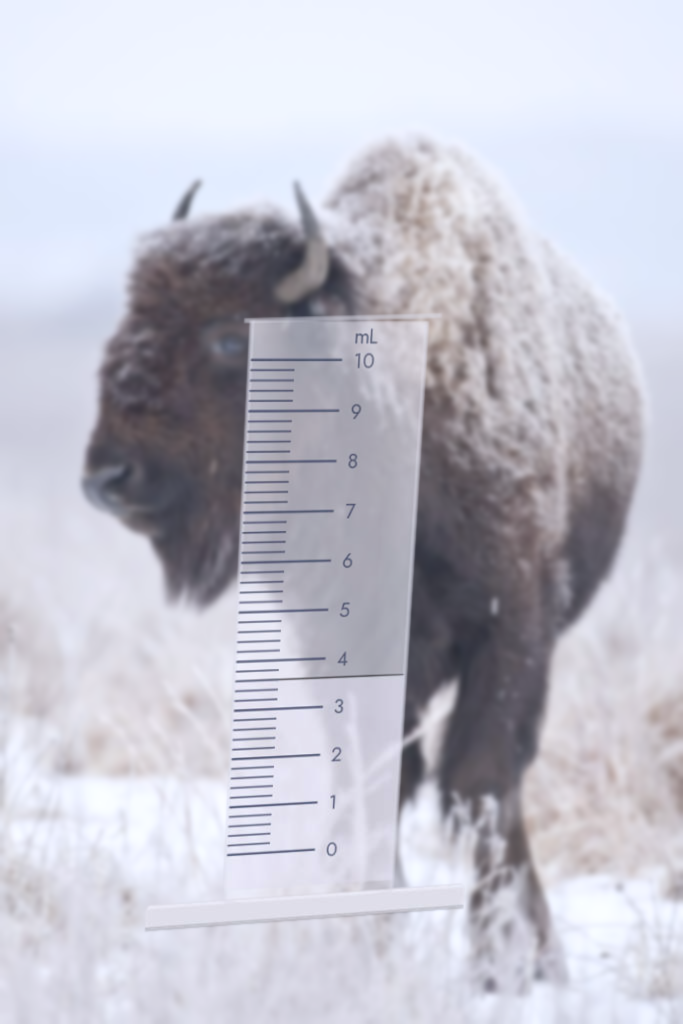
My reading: 3.6 mL
